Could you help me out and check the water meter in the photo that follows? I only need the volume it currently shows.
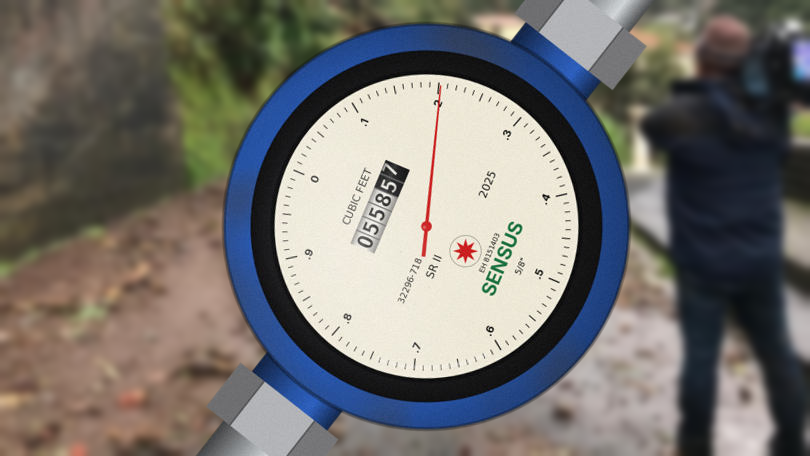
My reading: 55857.20 ft³
